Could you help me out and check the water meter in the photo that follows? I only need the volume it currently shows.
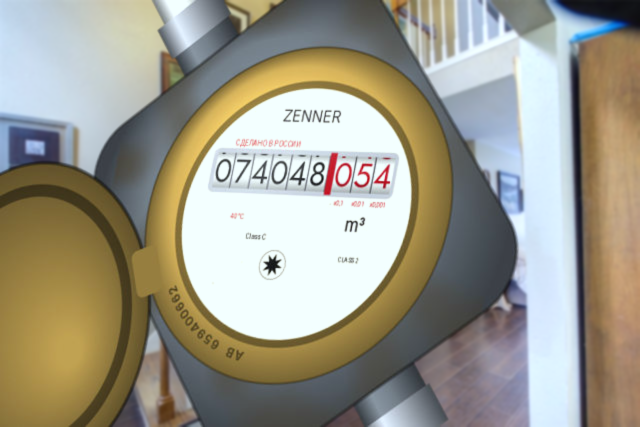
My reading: 74048.054 m³
